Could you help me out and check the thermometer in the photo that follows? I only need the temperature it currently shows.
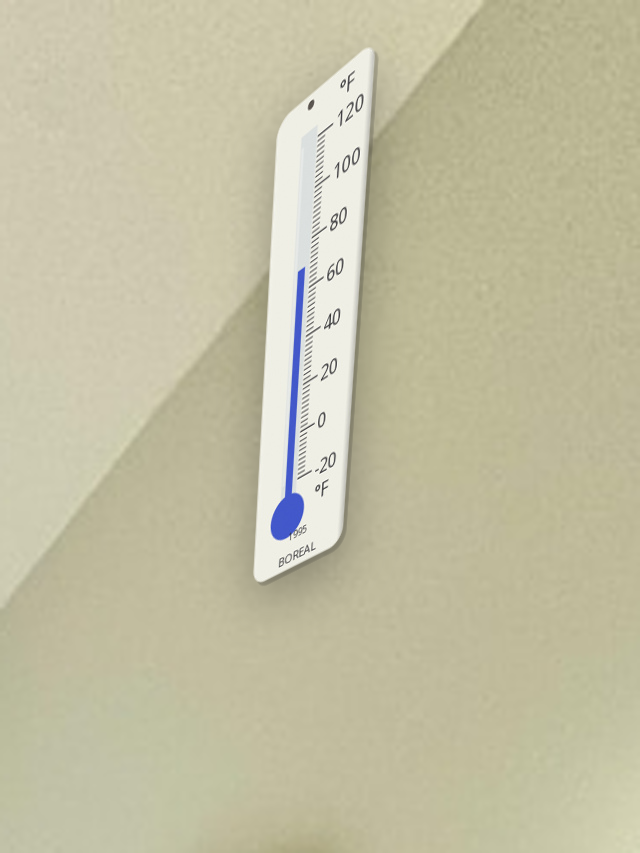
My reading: 70 °F
